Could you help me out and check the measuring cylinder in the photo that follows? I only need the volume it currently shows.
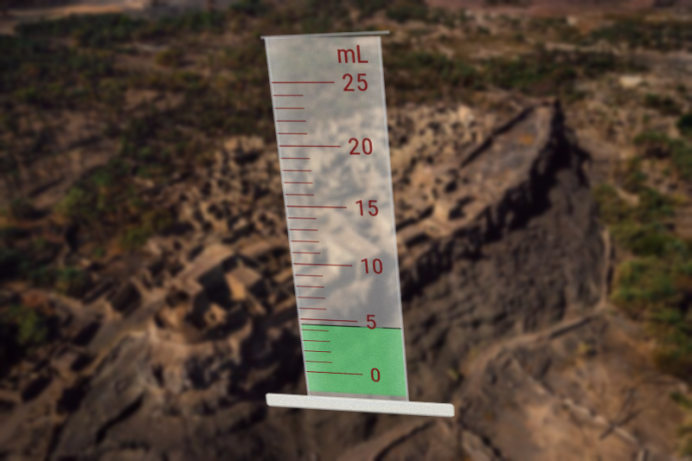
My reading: 4.5 mL
